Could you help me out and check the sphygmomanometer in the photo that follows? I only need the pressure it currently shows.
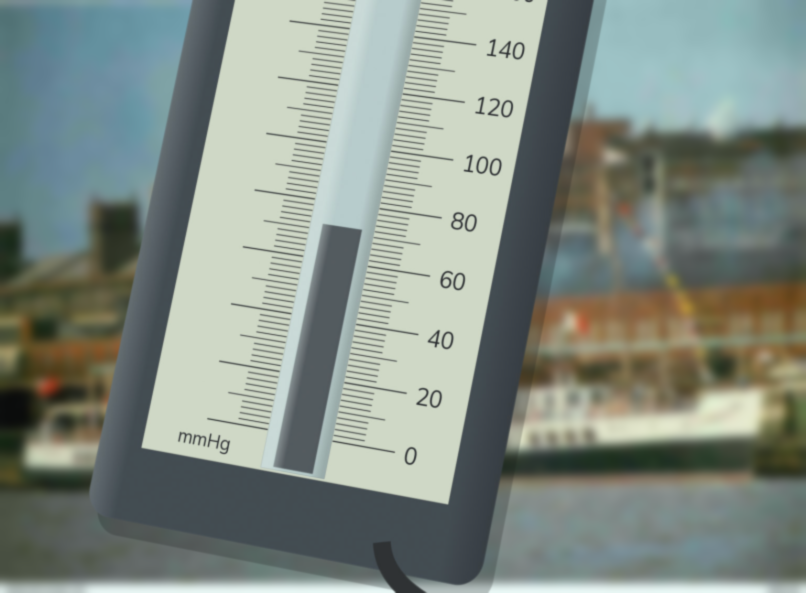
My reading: 72 mmHg
